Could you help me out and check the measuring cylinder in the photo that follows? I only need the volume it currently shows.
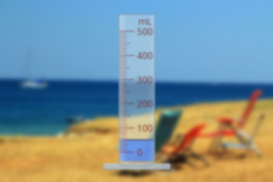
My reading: 50 mL
